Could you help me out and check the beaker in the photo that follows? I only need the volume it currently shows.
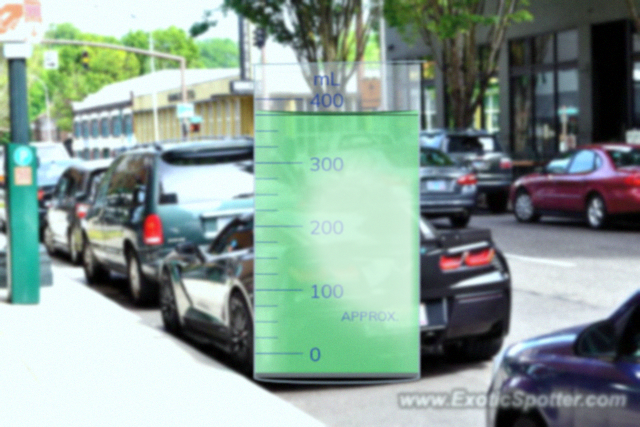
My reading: 375 mL
